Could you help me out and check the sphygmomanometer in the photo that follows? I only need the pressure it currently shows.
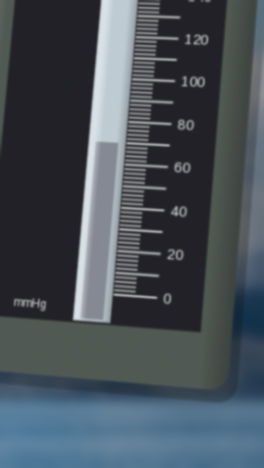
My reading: 70 mmHg
